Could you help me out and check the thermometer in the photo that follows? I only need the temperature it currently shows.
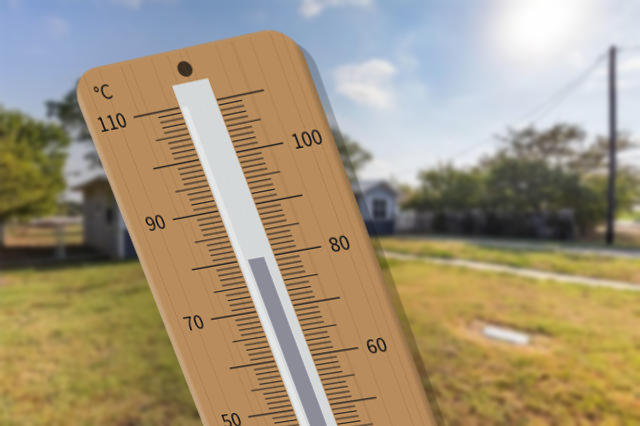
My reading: 80 °C
